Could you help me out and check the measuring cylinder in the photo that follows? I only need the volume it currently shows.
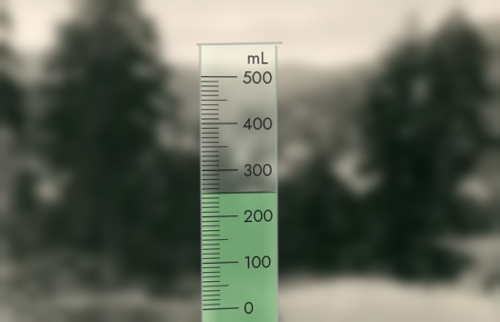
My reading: 250 mL
